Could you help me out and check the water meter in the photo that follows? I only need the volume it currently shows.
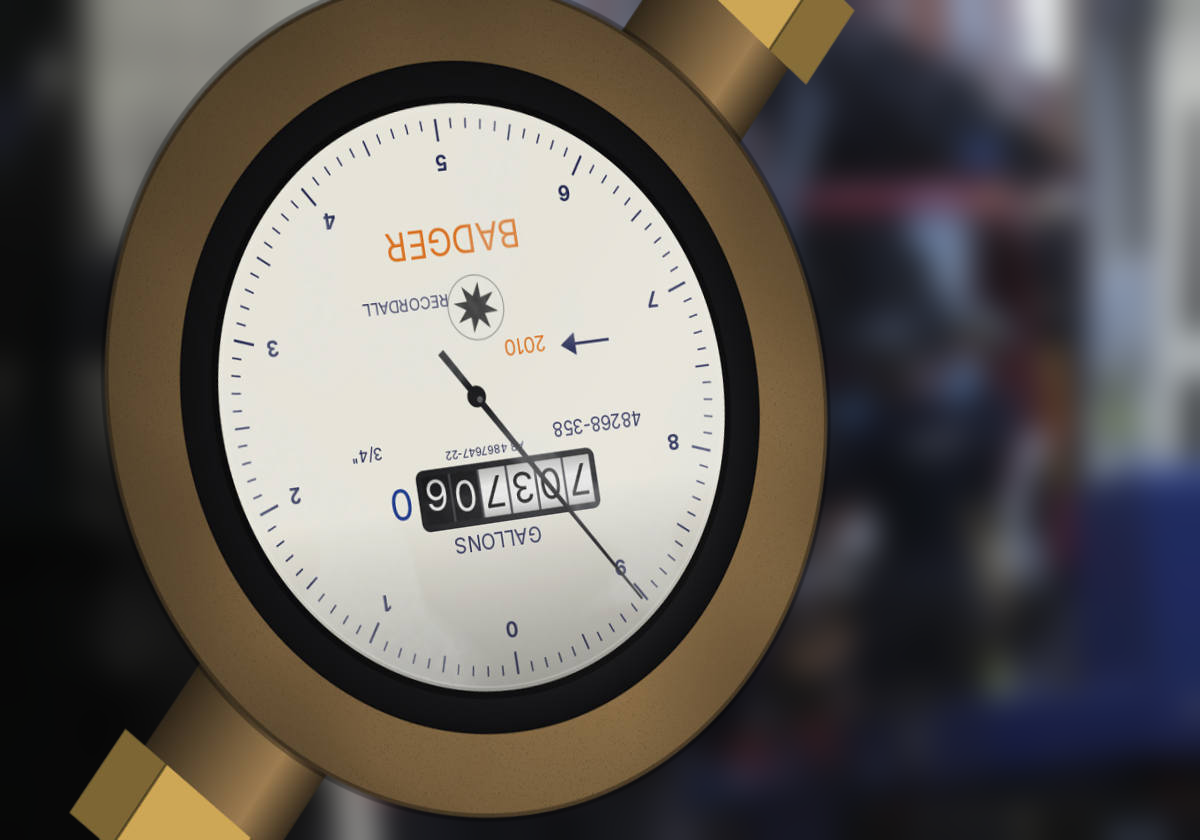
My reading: 7037059.0 gal
